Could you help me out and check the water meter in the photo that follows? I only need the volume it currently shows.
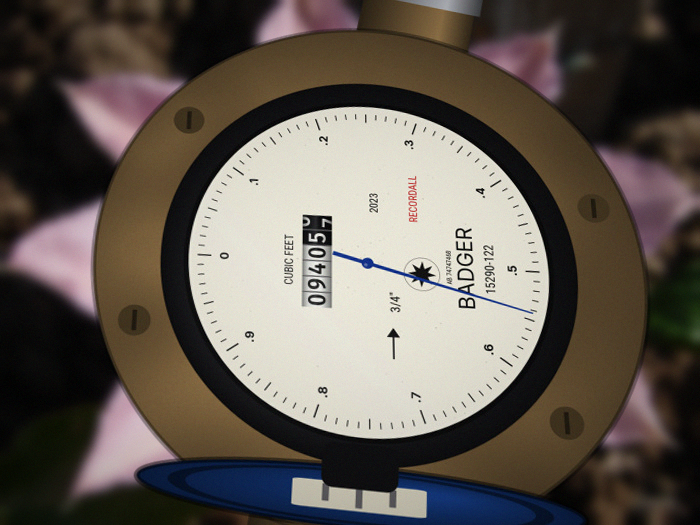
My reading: 94056.54 ft³
